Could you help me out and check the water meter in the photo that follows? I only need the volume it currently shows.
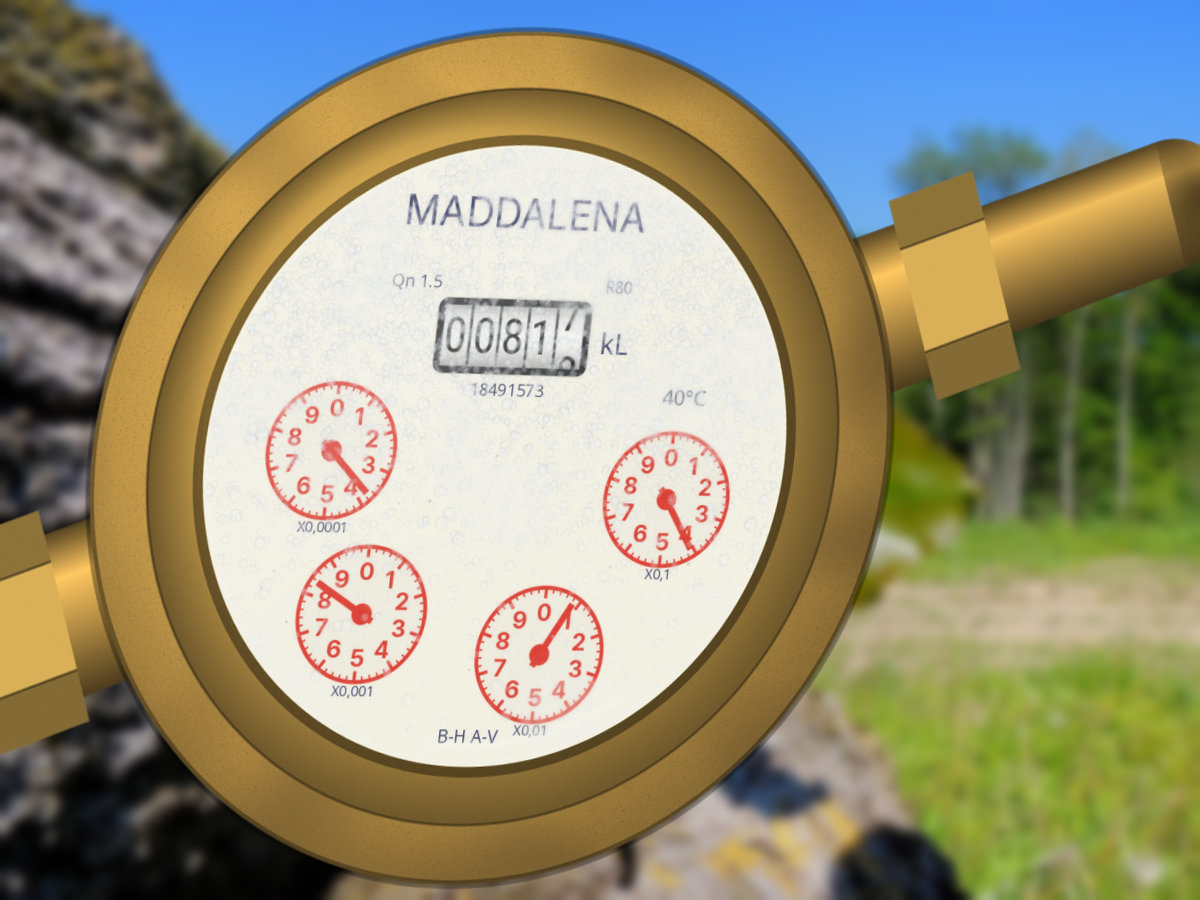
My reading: 817.4083 kL
